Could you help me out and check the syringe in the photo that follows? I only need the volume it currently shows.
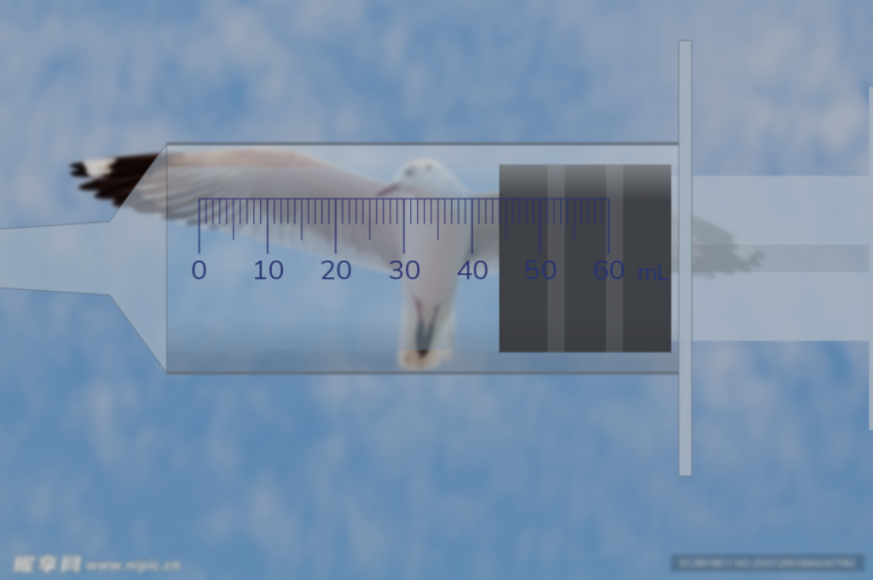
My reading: 44 mL
